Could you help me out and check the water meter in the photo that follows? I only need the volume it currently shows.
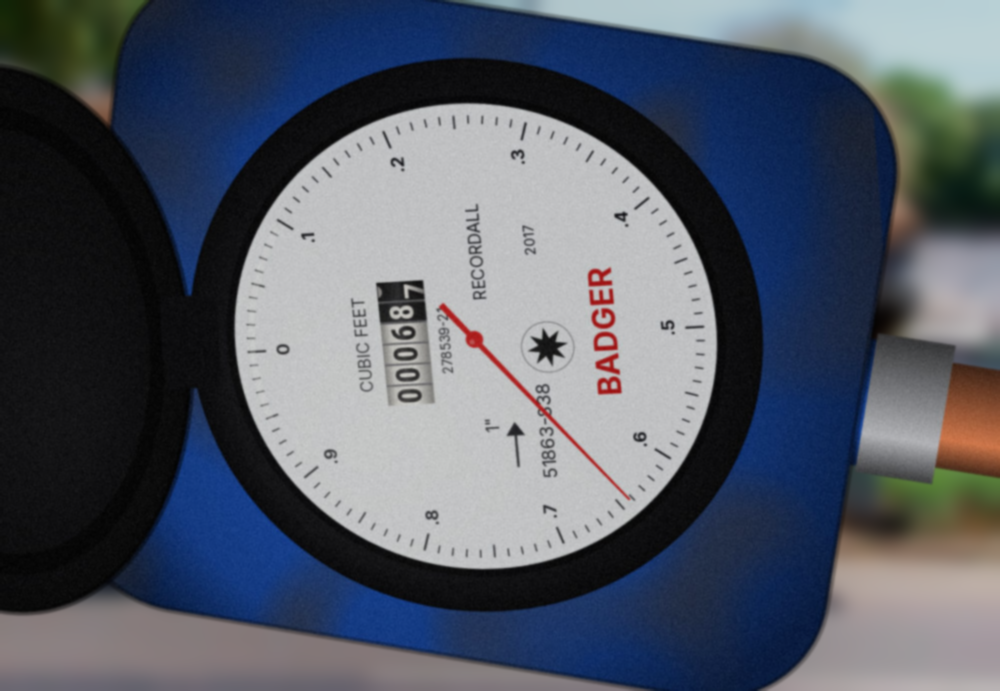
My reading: 686.64 ft³
